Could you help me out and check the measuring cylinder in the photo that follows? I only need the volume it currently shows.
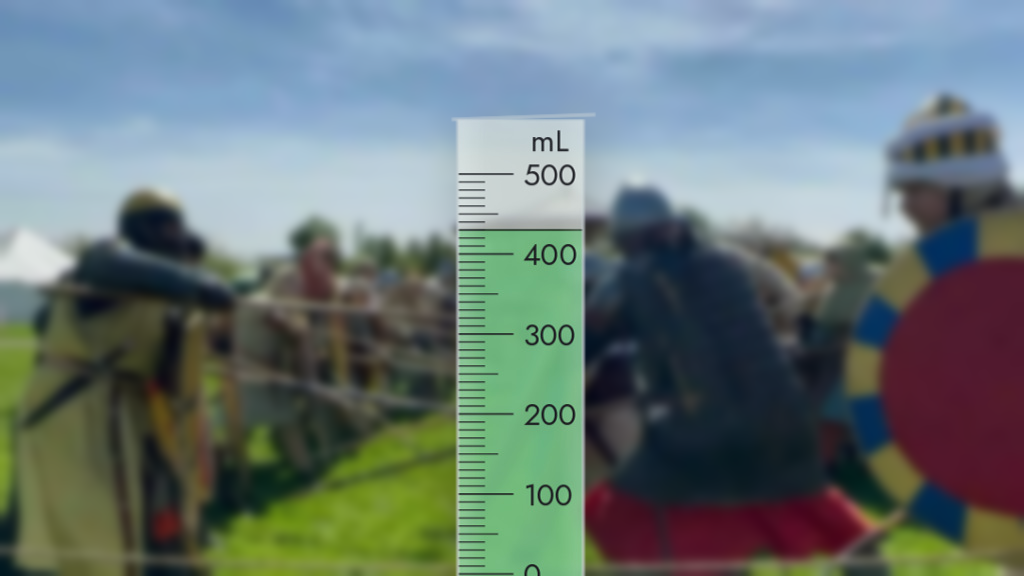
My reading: 430 mL
